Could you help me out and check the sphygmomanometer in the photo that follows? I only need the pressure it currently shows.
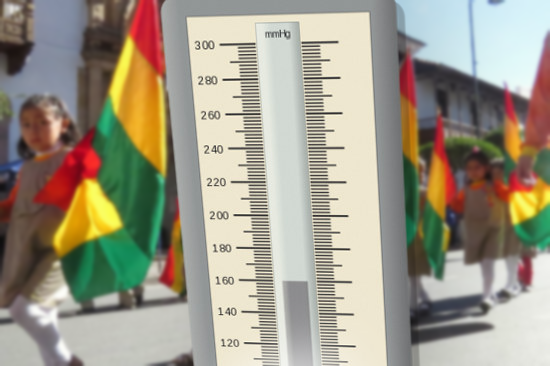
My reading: 160 mmHg
